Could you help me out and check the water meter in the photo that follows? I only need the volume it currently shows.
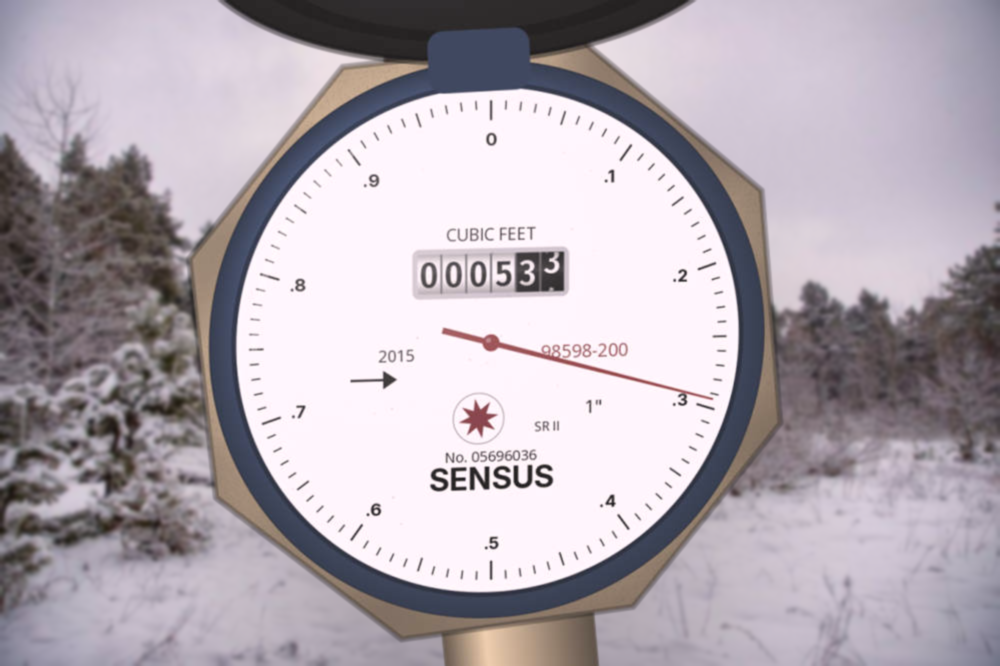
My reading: 533.29 ft³
